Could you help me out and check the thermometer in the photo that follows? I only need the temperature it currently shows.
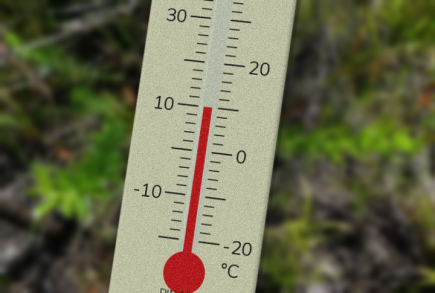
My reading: 10 °C
